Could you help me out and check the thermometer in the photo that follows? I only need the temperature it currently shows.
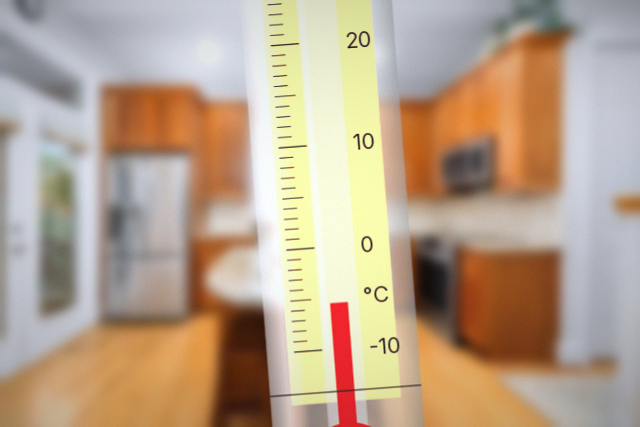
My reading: -5.5 °C
